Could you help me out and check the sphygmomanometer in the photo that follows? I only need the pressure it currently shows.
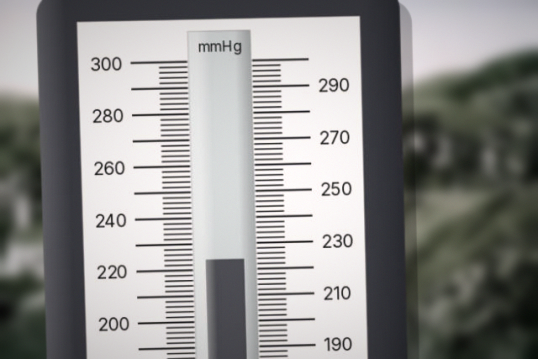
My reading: 224 mmHg
